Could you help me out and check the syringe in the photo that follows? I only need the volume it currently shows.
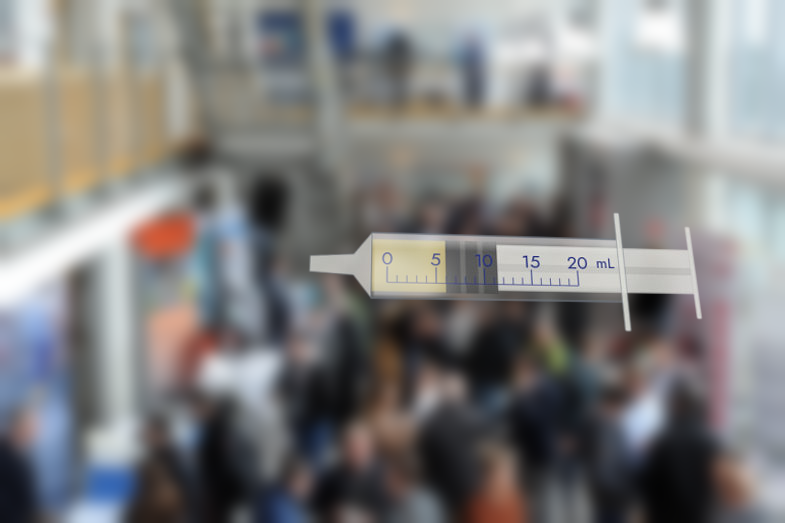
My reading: 6 mL
